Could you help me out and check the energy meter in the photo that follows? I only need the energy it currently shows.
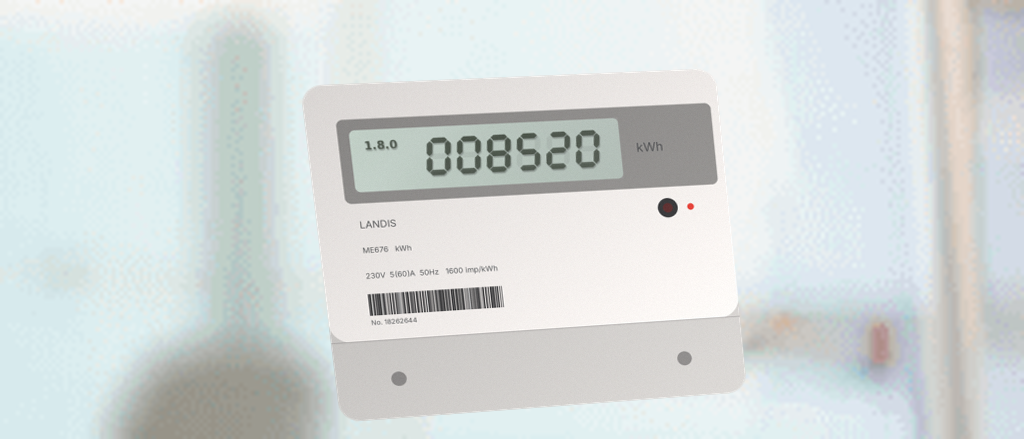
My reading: 8520 kWh
